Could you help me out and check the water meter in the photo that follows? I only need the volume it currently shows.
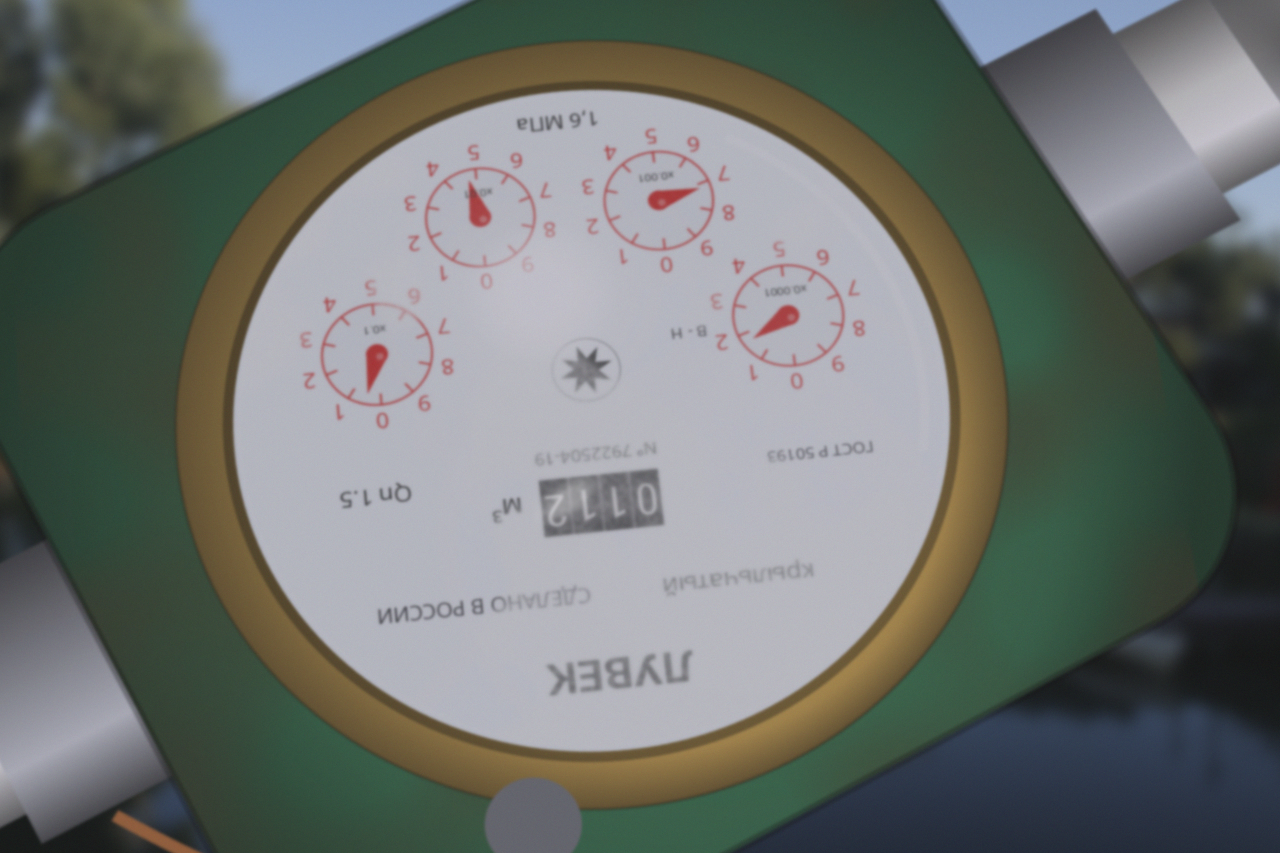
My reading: 112.0471 m³
